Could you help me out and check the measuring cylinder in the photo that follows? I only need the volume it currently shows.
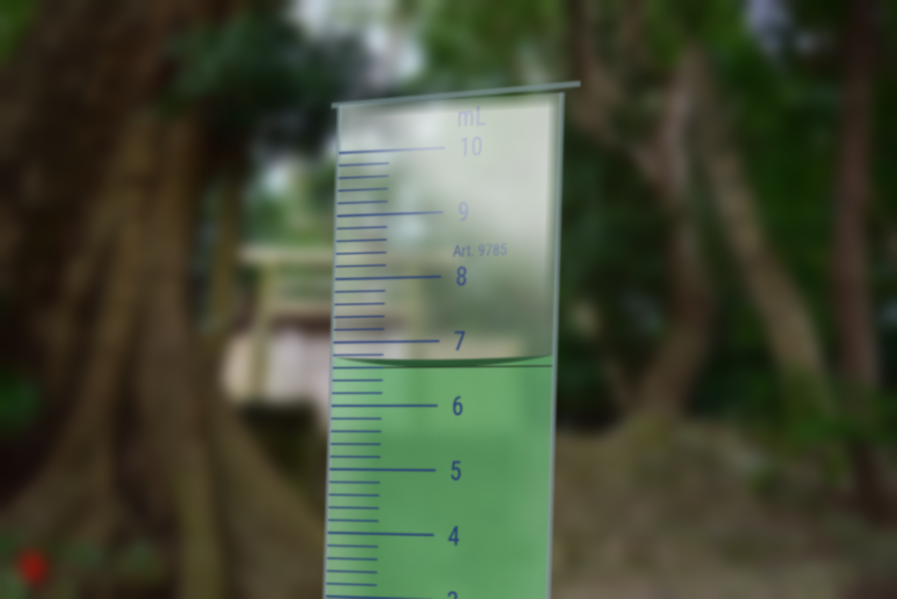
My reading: 6.6 mL
